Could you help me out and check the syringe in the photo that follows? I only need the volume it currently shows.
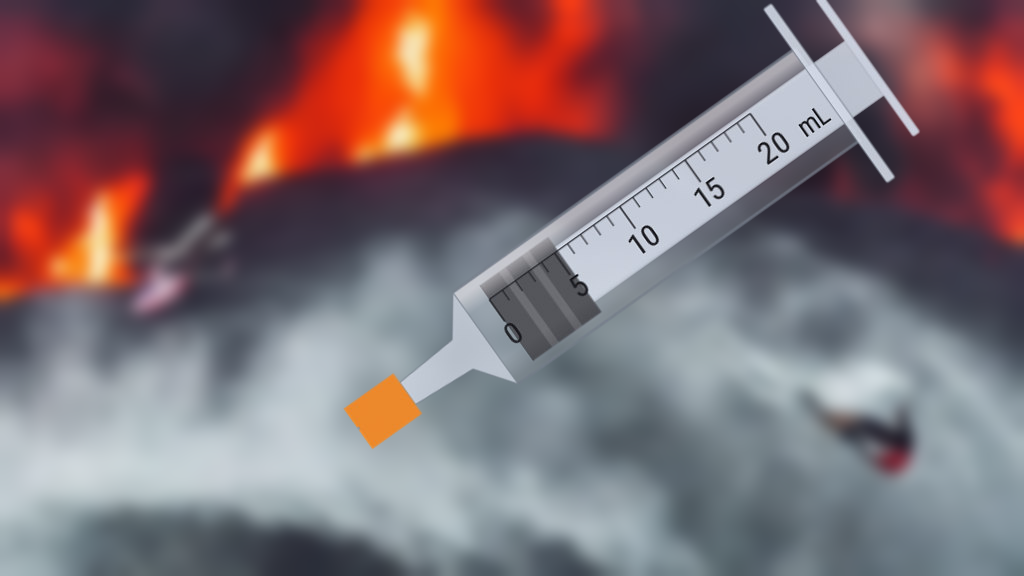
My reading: 0 mL
